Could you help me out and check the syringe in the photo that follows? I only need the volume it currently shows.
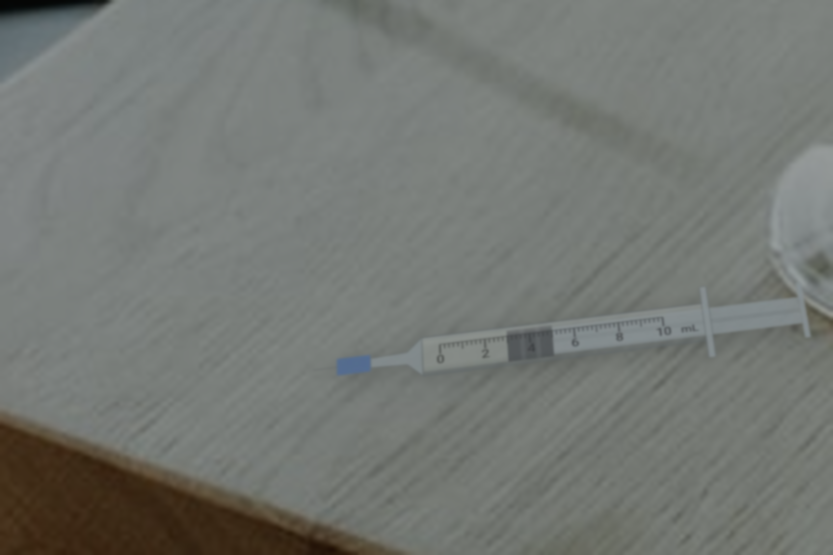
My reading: 3 mL
